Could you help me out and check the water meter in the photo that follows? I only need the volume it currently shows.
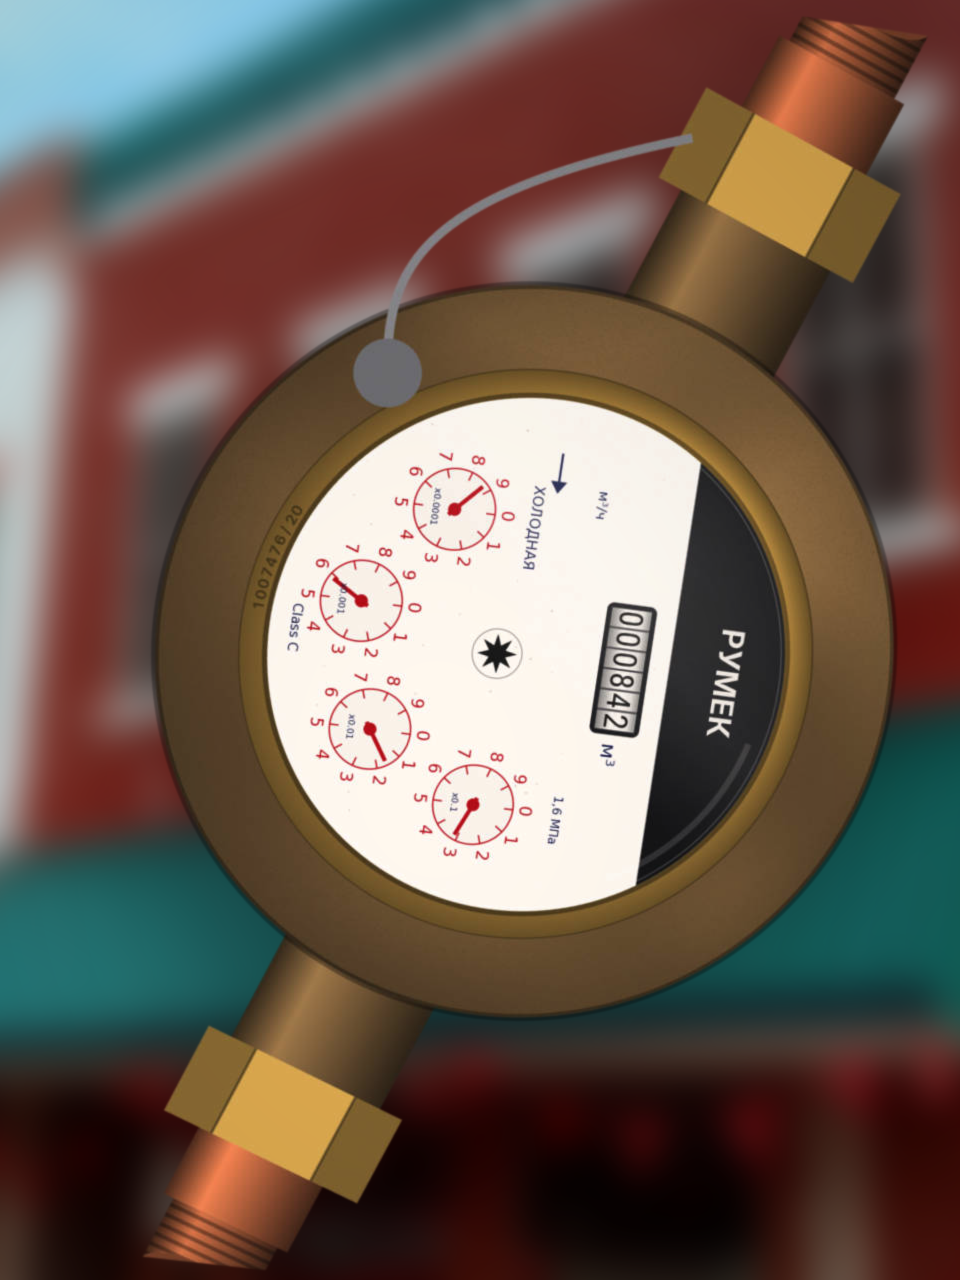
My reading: 842.3158 m³
